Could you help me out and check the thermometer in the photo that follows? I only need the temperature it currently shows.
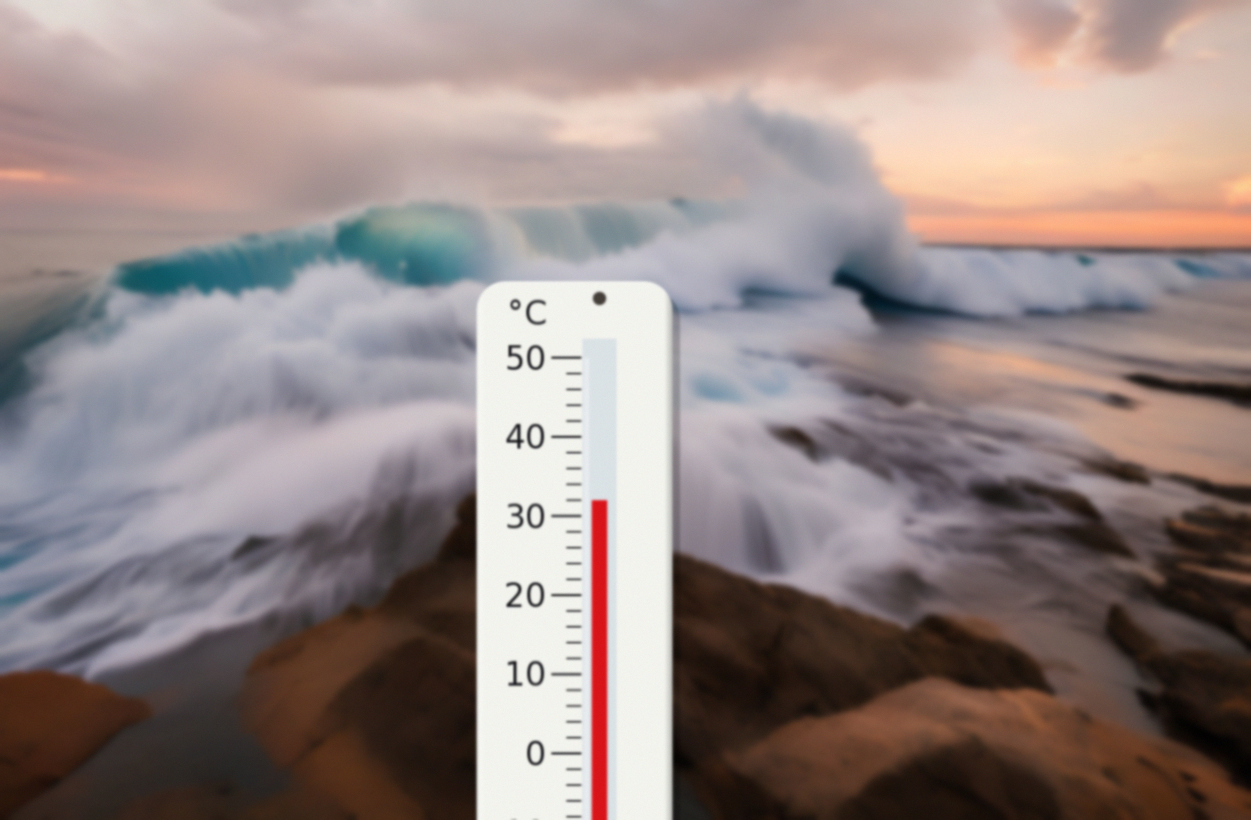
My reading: 32 °C
